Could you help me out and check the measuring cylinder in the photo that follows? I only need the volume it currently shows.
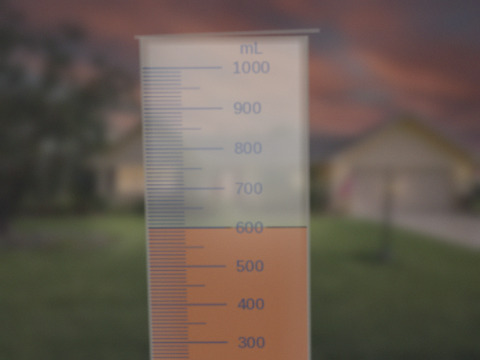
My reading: 600 mL
